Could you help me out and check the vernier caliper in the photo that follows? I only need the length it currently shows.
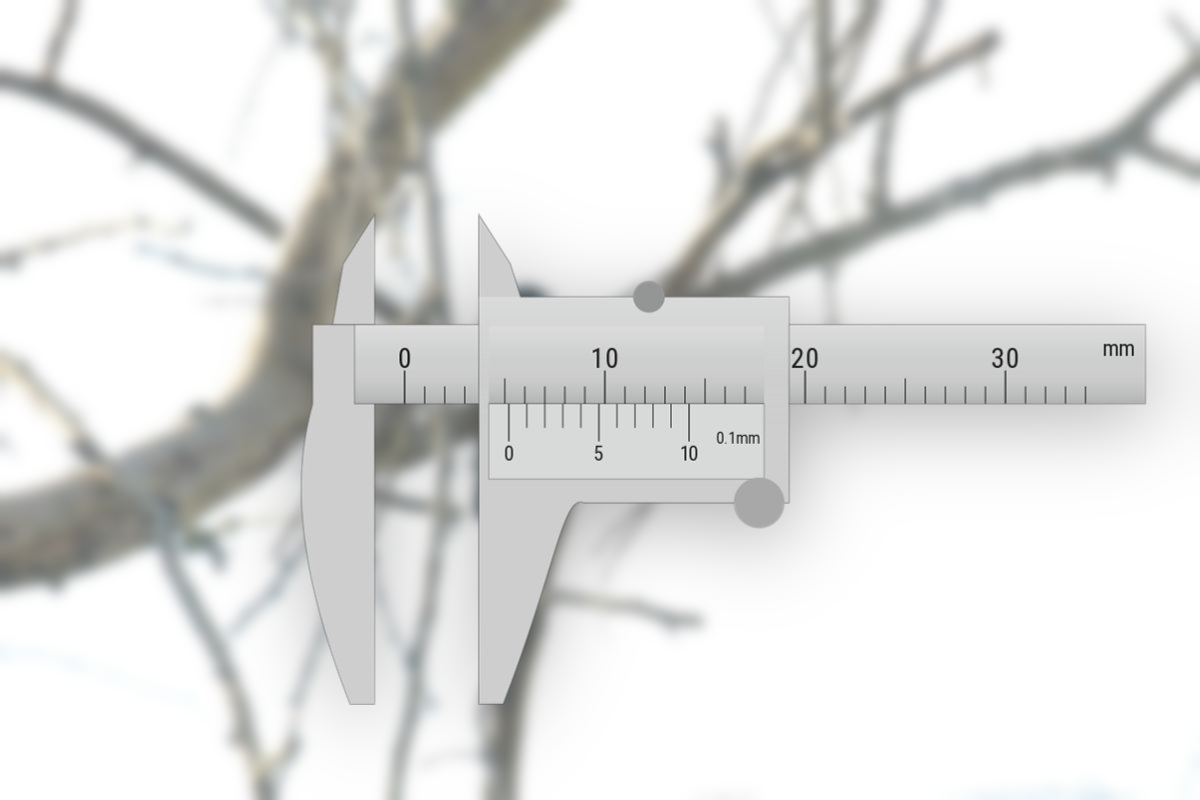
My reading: 5.2 mm
